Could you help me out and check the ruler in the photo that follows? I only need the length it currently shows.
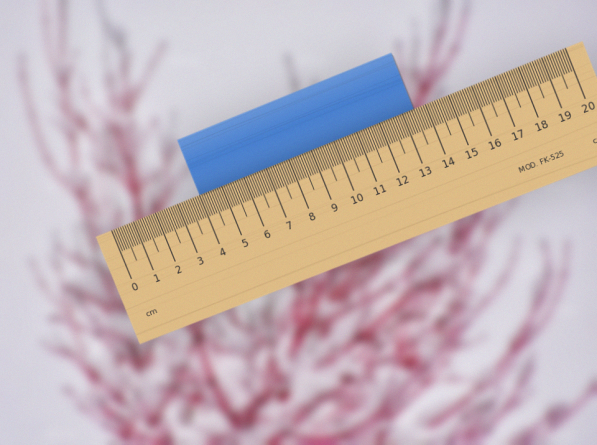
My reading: 9.5 cm
